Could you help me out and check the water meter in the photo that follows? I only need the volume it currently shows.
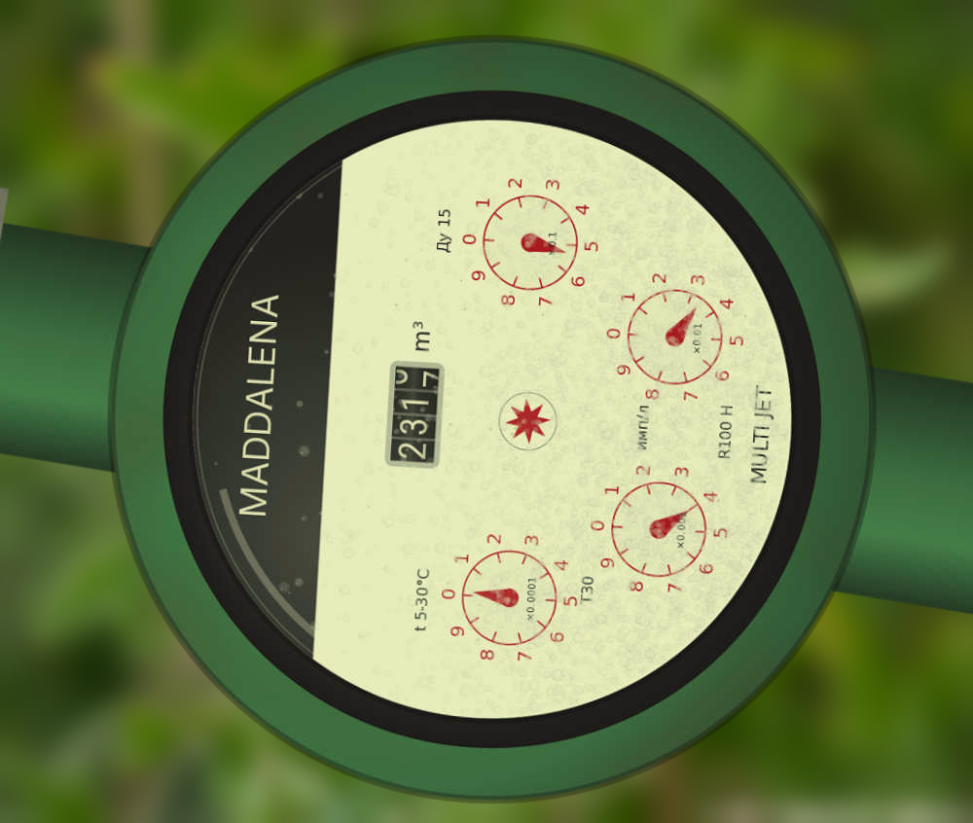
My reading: 2316.5340 m³
